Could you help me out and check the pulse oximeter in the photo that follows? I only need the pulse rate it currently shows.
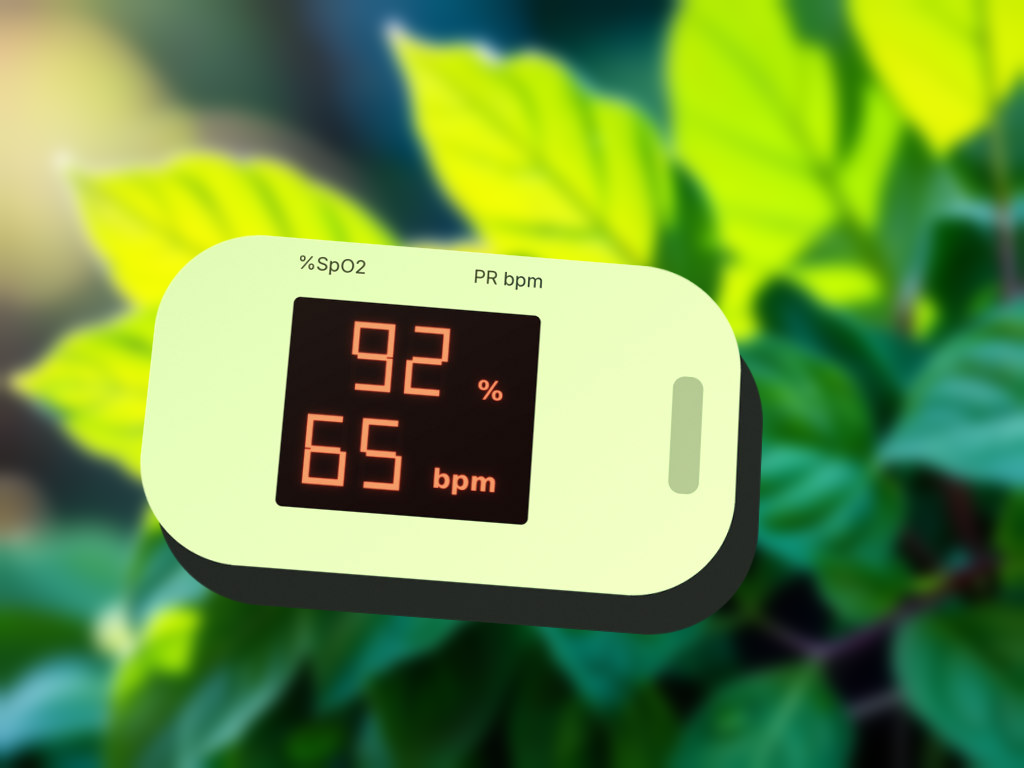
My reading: 65 bpm
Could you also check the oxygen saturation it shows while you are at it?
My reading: 92 %
